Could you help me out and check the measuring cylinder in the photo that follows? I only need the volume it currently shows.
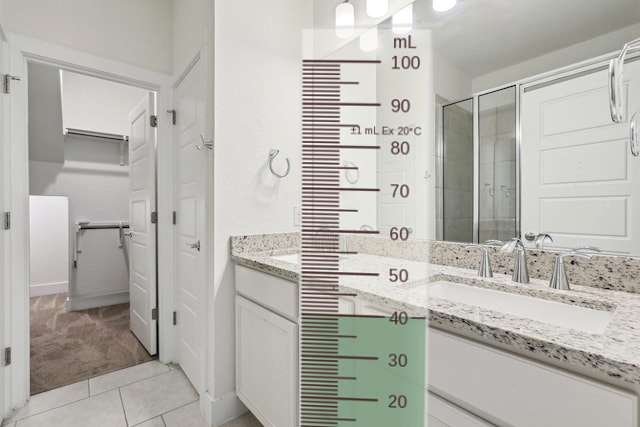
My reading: 40 mL
